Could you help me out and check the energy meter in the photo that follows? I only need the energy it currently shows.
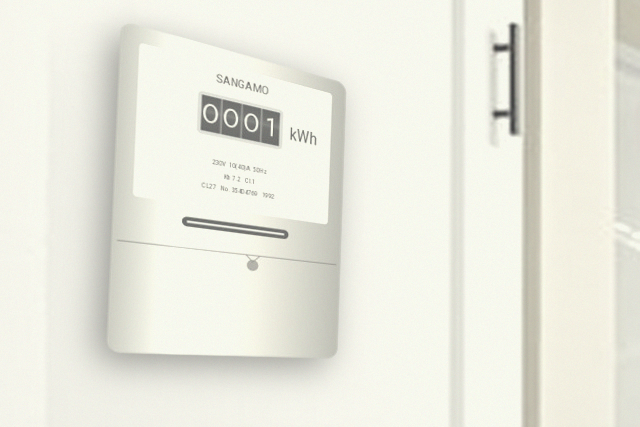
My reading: 1 kWh
